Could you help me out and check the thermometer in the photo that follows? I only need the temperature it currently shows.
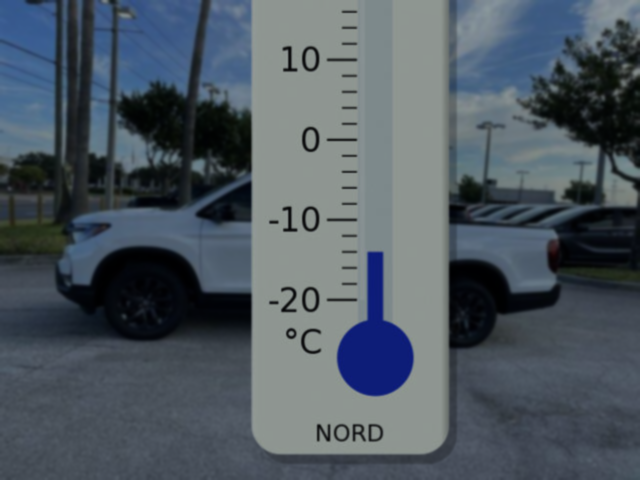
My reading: -14 °C
